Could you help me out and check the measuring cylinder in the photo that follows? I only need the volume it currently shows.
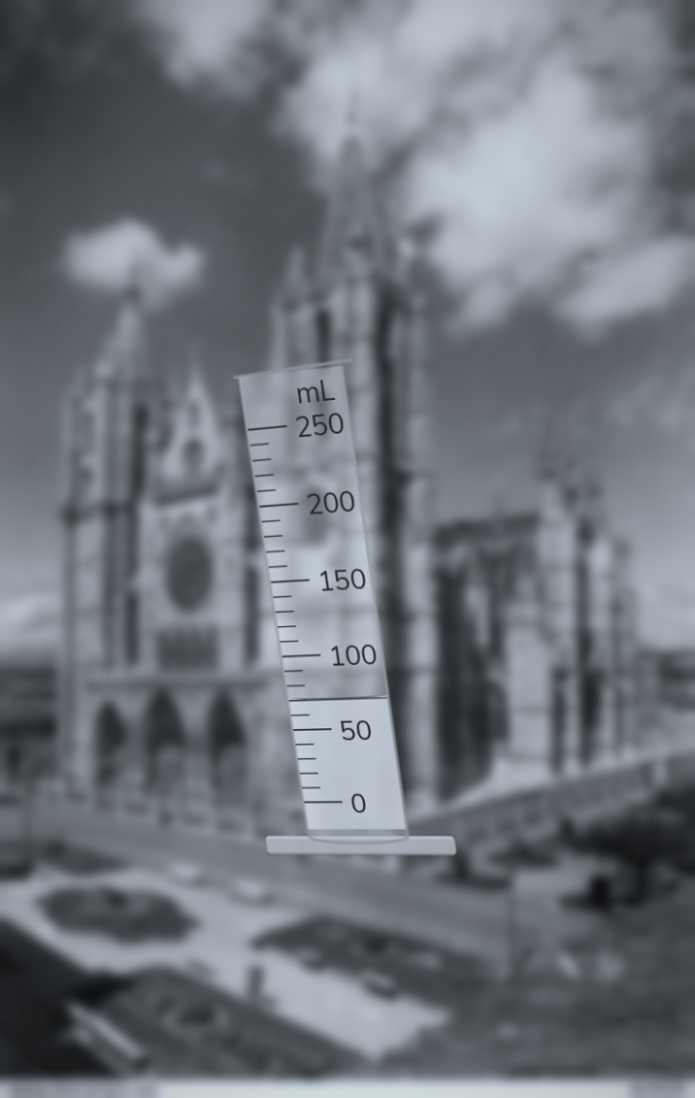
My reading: 70 mL
